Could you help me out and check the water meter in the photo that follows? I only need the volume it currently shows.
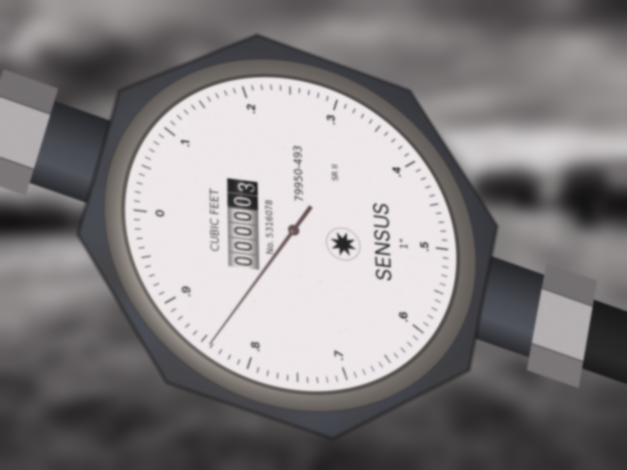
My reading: 2.84 ft³
